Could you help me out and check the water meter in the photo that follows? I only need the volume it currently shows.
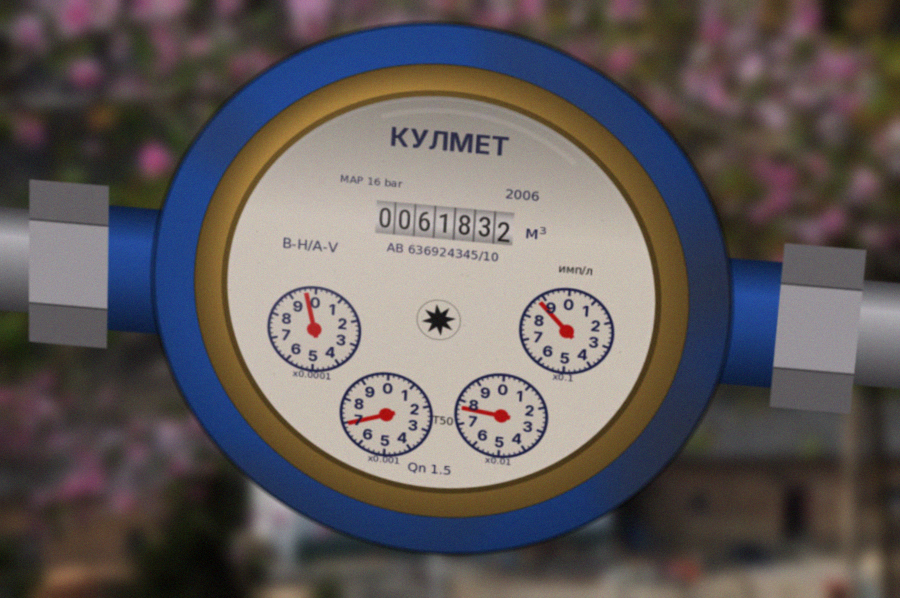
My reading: 61831.8769 m³
